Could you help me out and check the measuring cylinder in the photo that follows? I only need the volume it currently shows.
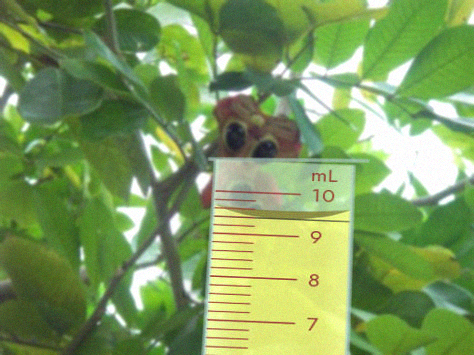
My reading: 9.4 mL
